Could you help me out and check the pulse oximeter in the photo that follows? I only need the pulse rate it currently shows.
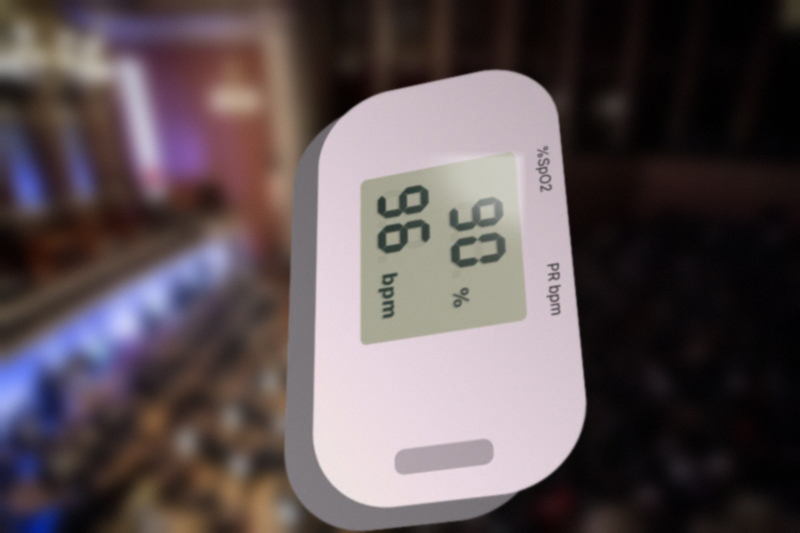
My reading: 96 bpm
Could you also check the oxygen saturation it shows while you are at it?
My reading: 90 %
